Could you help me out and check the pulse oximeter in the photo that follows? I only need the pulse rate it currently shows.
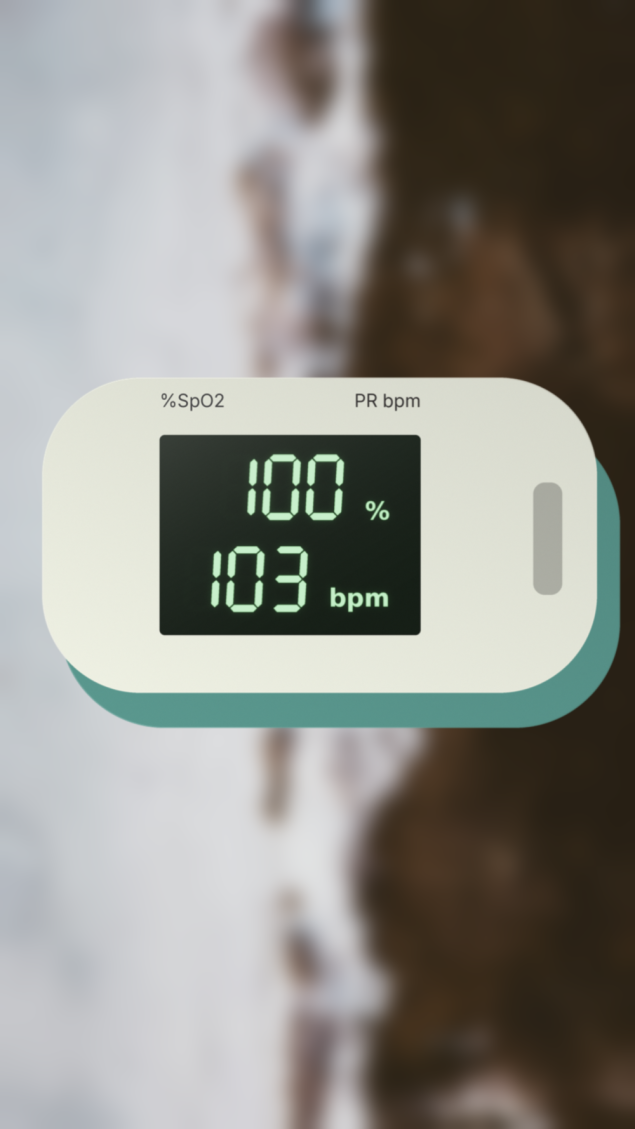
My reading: 103 bpm
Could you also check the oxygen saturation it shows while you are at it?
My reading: 100 %
